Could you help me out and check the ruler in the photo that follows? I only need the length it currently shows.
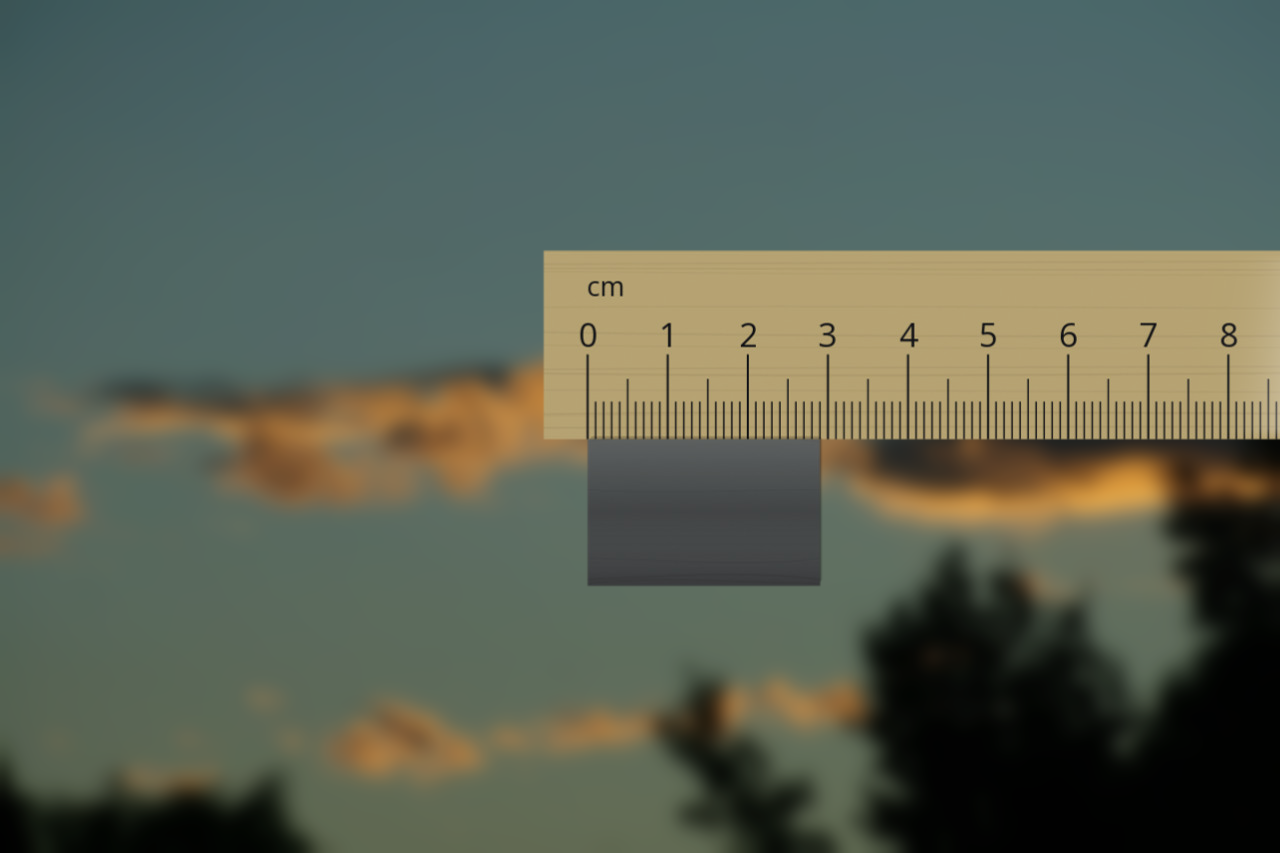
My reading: 2.9 cm
